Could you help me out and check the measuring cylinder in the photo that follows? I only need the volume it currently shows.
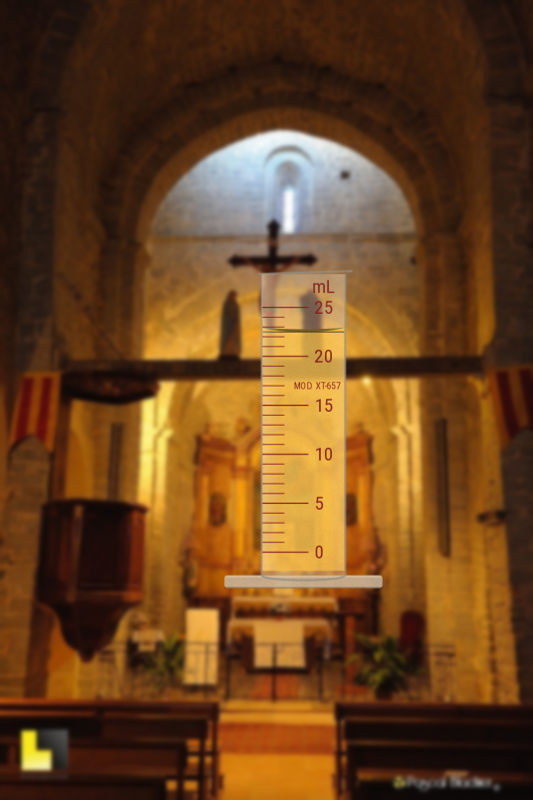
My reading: 22.5 mL
